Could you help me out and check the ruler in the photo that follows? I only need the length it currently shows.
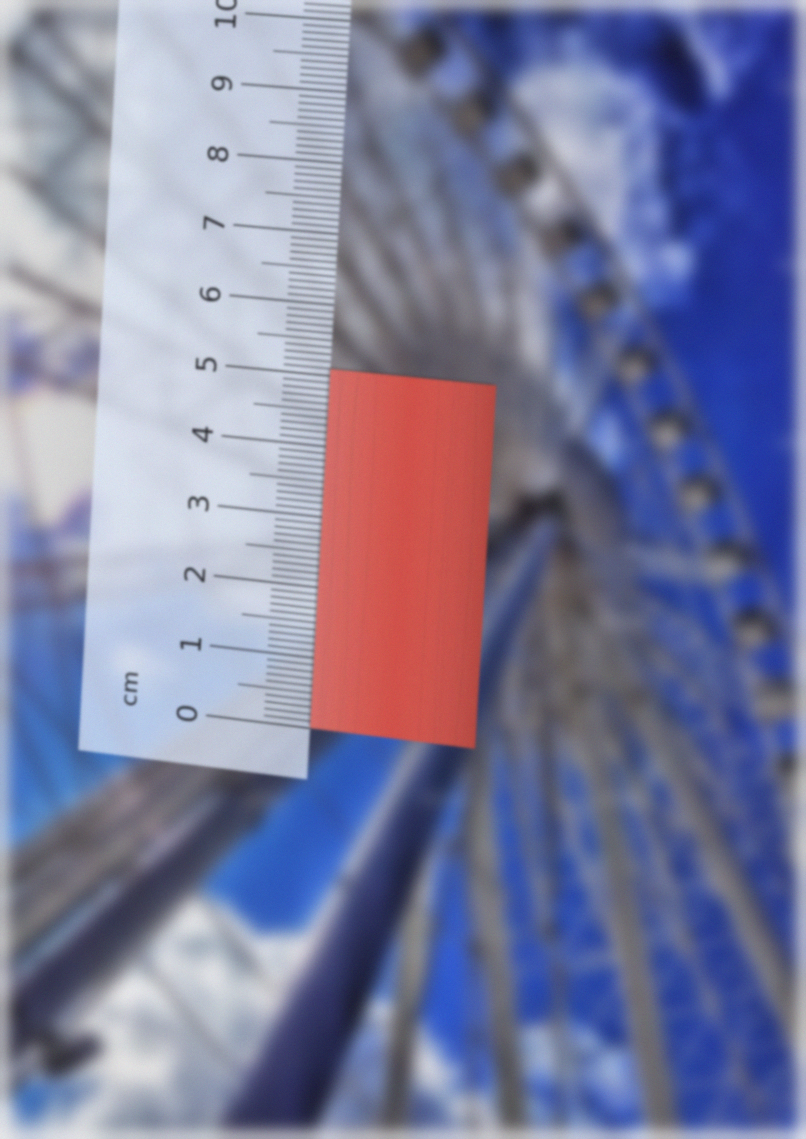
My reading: 5.1 cm
